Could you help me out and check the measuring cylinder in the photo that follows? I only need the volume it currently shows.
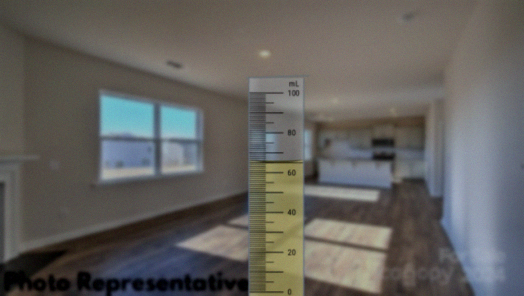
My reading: 65 mL
